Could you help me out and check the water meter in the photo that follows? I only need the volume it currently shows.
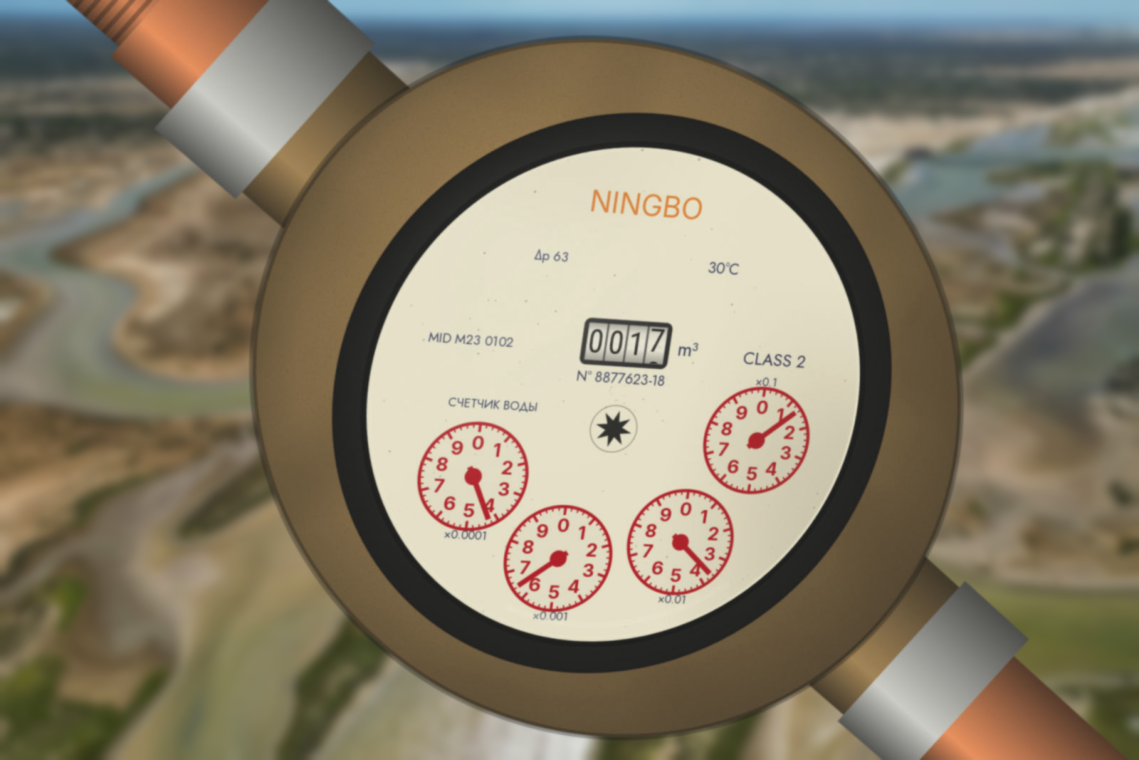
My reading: 17.1364 m³
